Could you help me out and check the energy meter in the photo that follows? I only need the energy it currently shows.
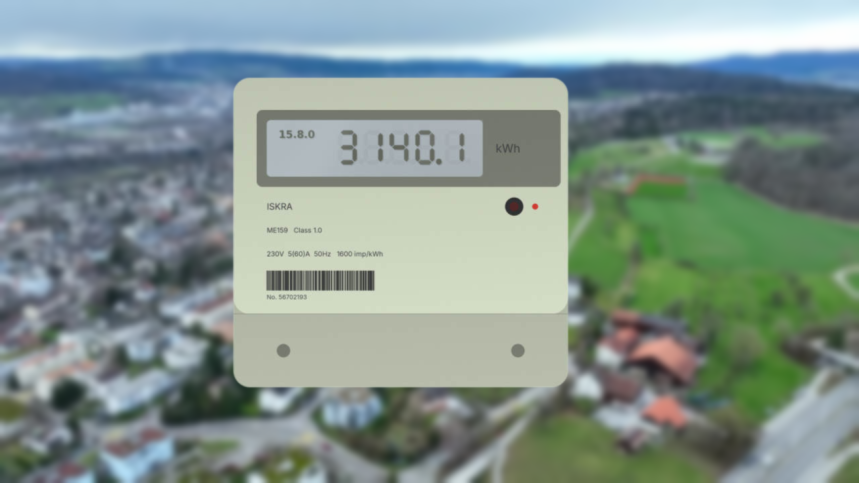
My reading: 3140.1 kWh
